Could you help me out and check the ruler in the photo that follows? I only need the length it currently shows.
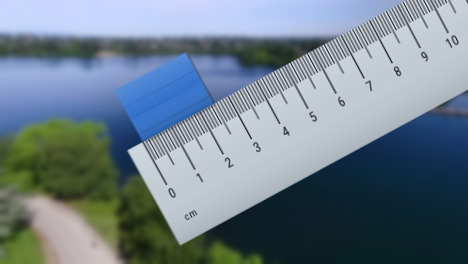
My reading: 2.5 cm
